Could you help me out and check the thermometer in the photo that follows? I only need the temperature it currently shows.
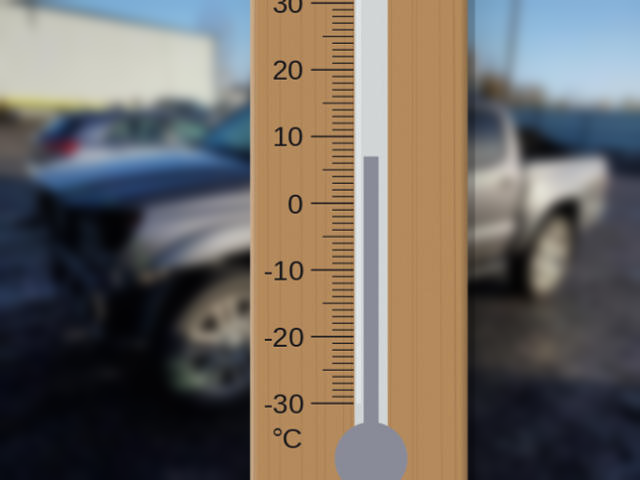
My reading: 7 °C
